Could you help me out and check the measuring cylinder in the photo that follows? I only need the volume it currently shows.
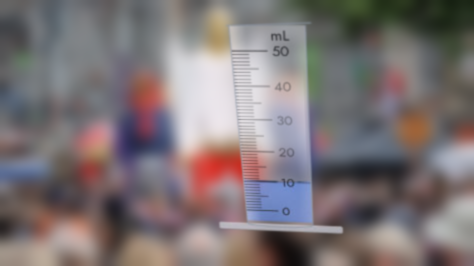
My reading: 10 mL
